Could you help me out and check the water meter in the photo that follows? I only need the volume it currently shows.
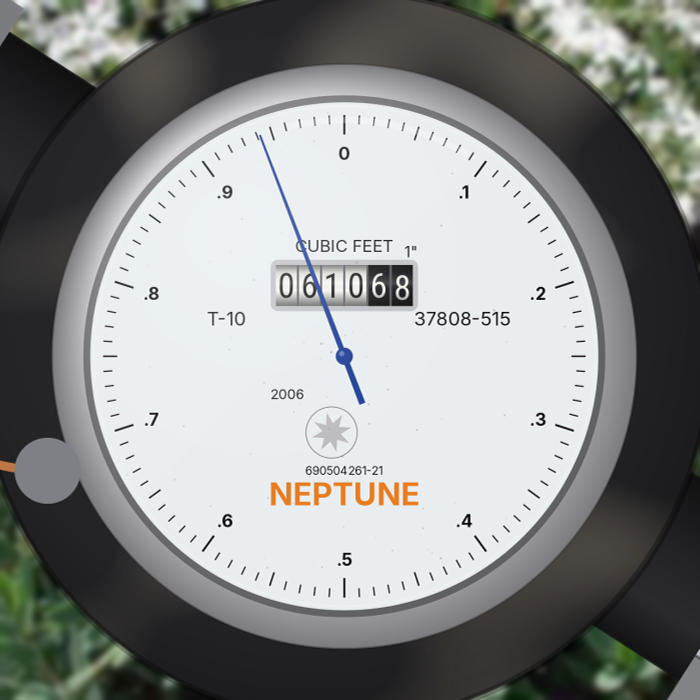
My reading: 61067.94 ft³
